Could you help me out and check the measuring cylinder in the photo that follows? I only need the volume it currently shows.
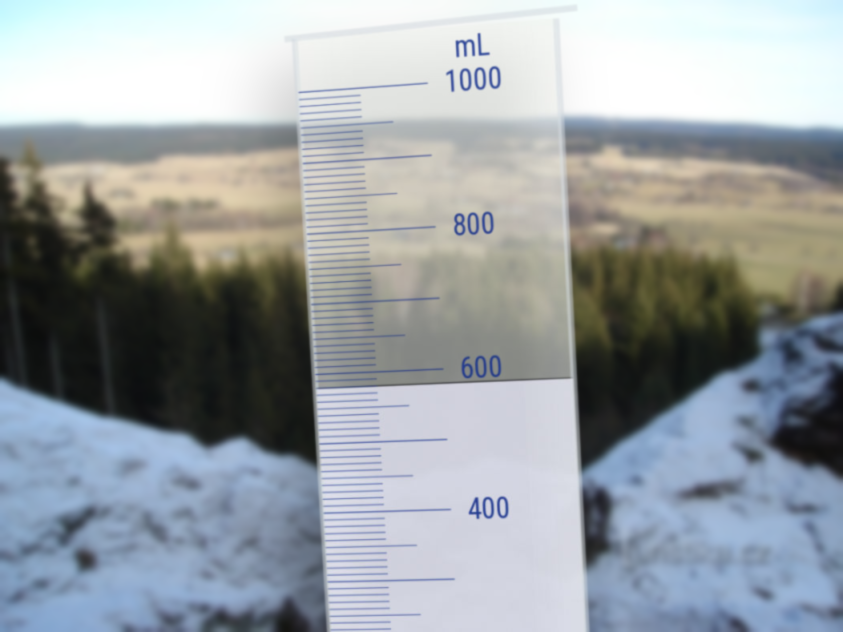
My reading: 580 mL
